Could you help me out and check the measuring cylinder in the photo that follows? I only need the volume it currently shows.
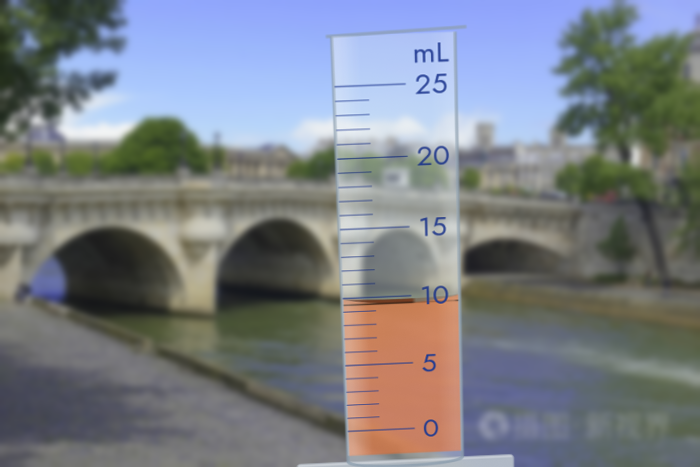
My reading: 9.5 mL
